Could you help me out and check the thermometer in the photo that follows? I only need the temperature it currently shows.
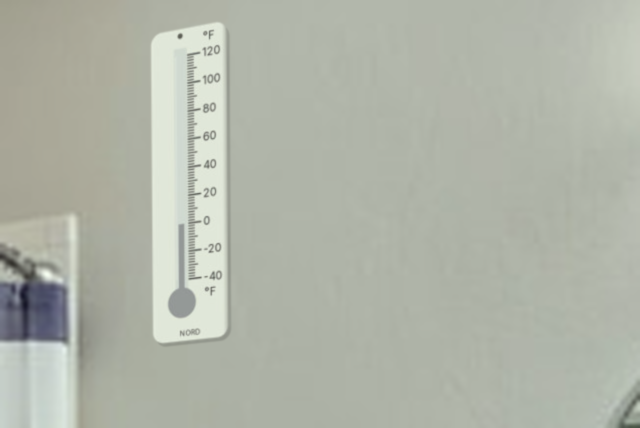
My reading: 0 °F
